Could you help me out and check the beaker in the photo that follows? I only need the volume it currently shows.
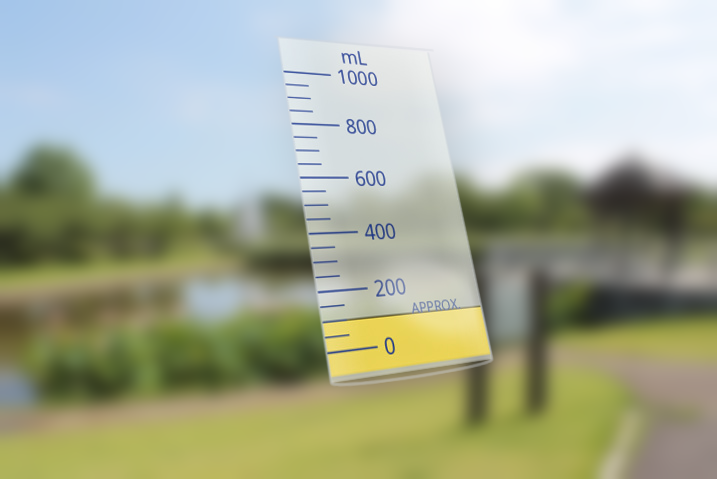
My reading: 100 mL
